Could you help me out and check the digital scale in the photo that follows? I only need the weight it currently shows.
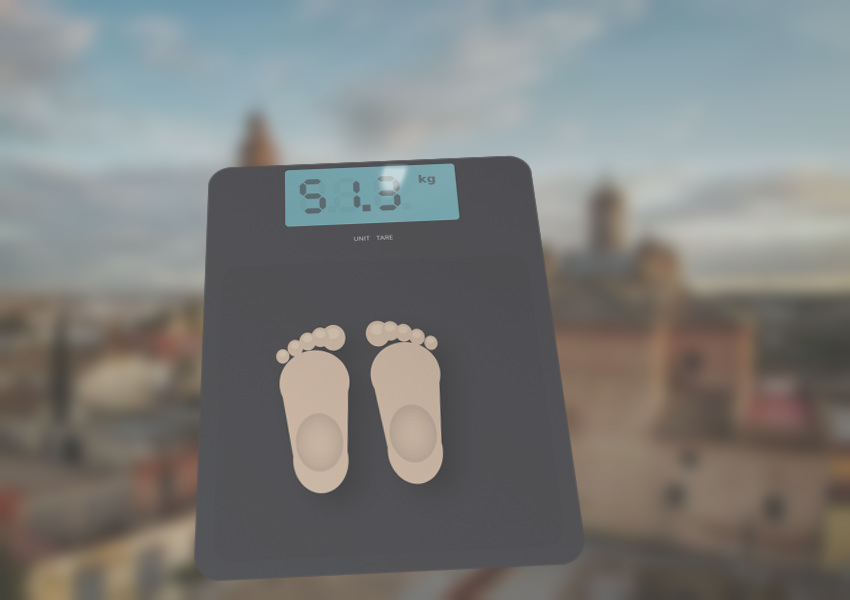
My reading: 51.3 kg
